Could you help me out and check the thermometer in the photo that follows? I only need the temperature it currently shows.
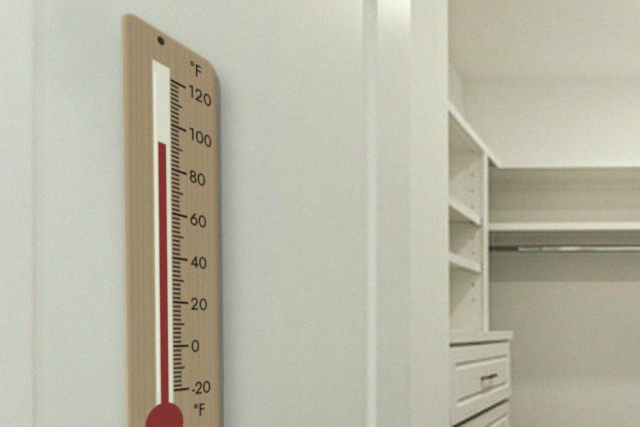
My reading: 90 °F
